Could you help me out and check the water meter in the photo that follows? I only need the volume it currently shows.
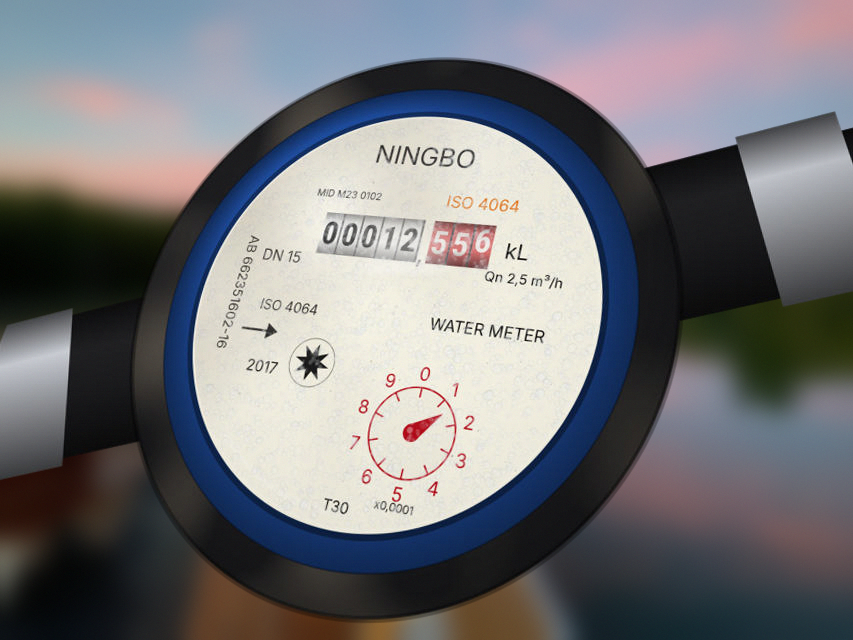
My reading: 12.5561 kL
